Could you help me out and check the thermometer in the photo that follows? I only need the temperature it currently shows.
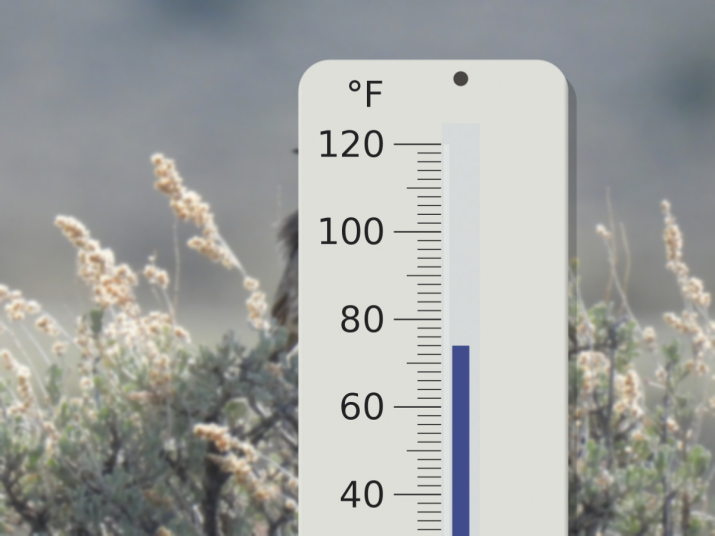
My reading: 74 °F
